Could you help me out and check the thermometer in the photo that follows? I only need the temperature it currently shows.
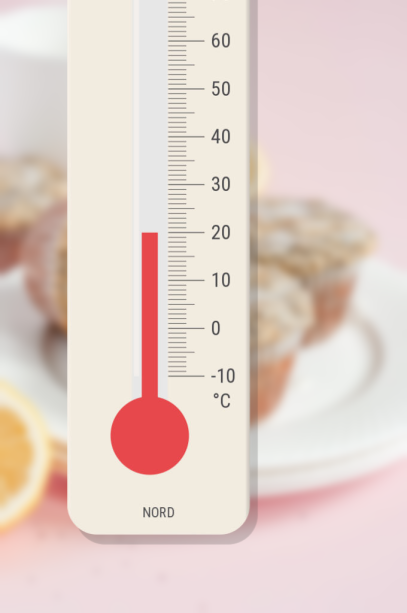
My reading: 20 °C
